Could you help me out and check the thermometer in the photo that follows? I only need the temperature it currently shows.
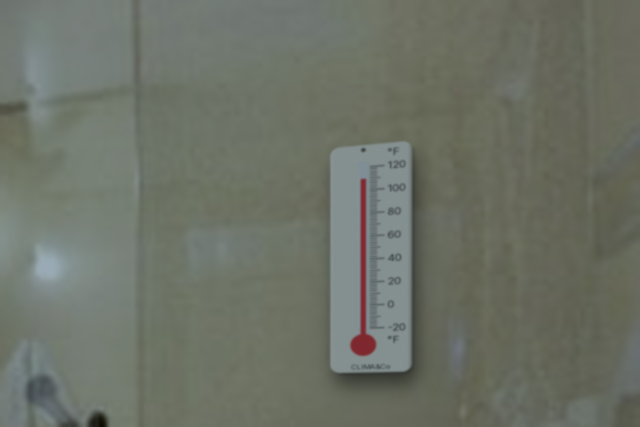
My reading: 110 °F
